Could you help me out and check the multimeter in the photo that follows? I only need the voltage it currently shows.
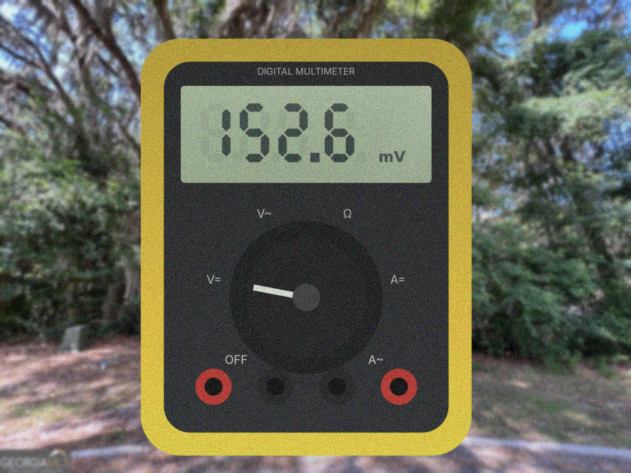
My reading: 152.6 mV
